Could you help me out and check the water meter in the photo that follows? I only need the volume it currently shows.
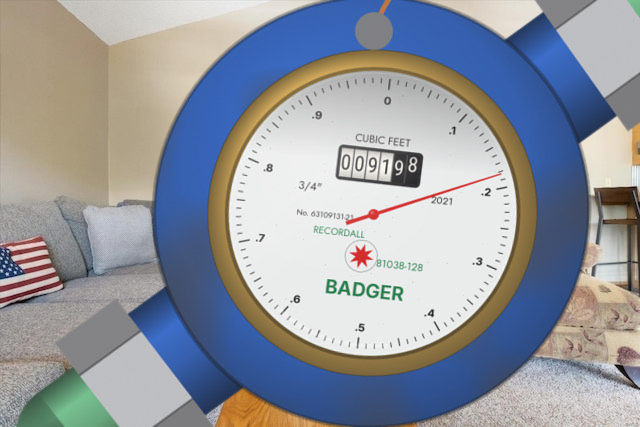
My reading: 9198.18 ft³
